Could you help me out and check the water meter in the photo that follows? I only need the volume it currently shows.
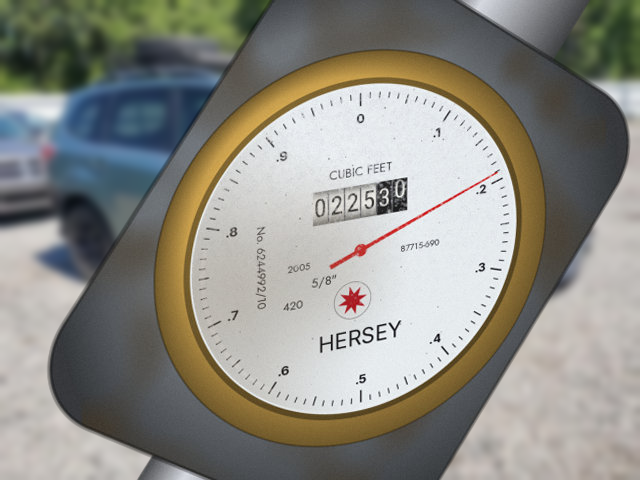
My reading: 22530.19 ft³
